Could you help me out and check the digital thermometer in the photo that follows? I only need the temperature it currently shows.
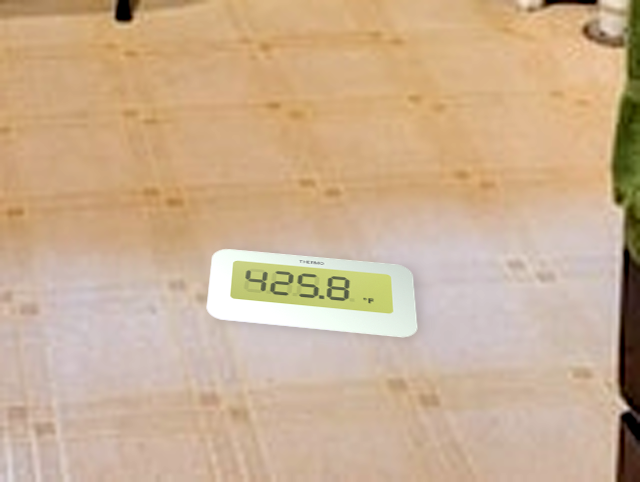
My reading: 425.8 °F
